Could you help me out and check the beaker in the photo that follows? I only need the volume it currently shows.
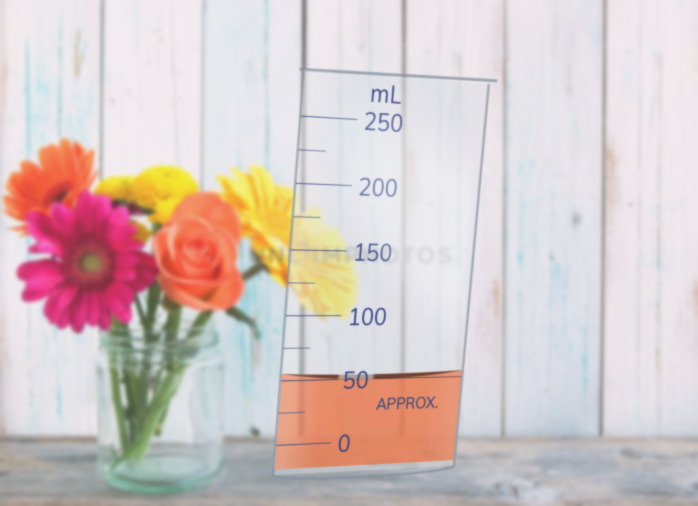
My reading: 50 mL
